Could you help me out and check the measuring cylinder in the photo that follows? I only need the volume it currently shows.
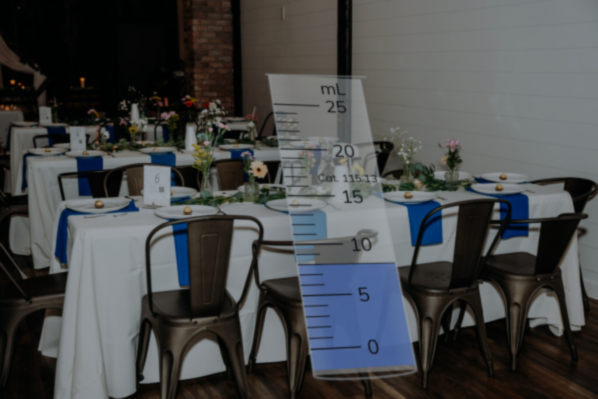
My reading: 8 mL
